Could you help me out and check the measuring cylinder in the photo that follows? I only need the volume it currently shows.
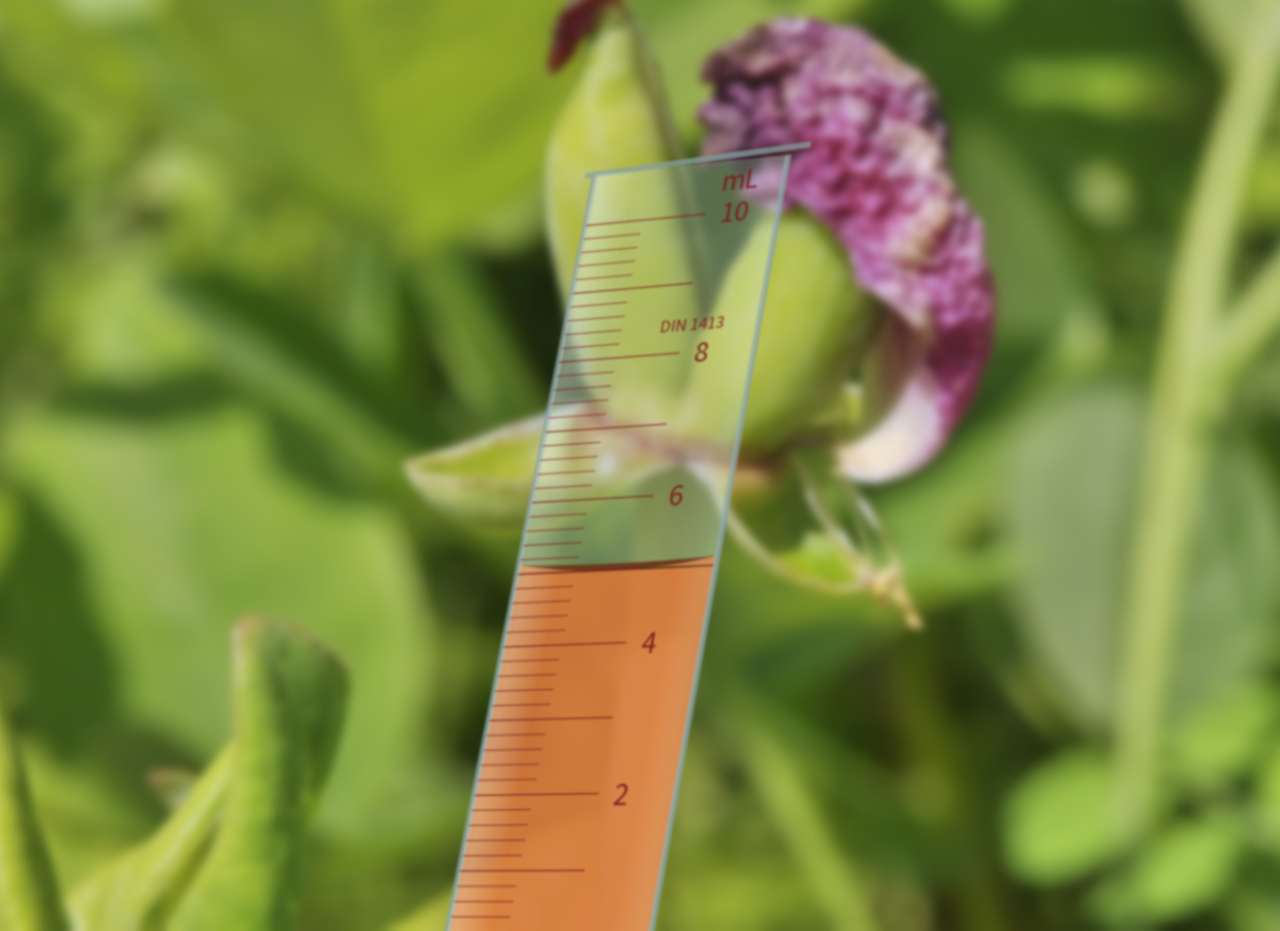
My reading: 5 mL
